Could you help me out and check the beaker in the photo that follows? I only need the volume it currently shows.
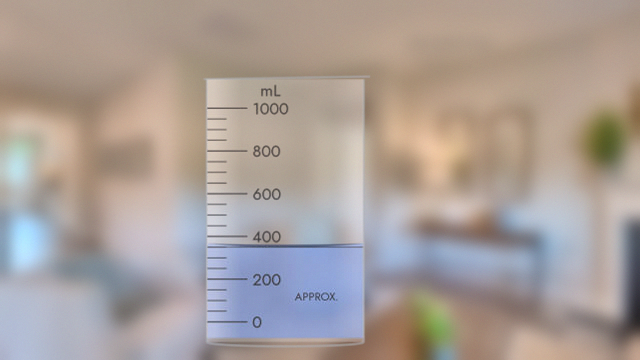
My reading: 350 mL
